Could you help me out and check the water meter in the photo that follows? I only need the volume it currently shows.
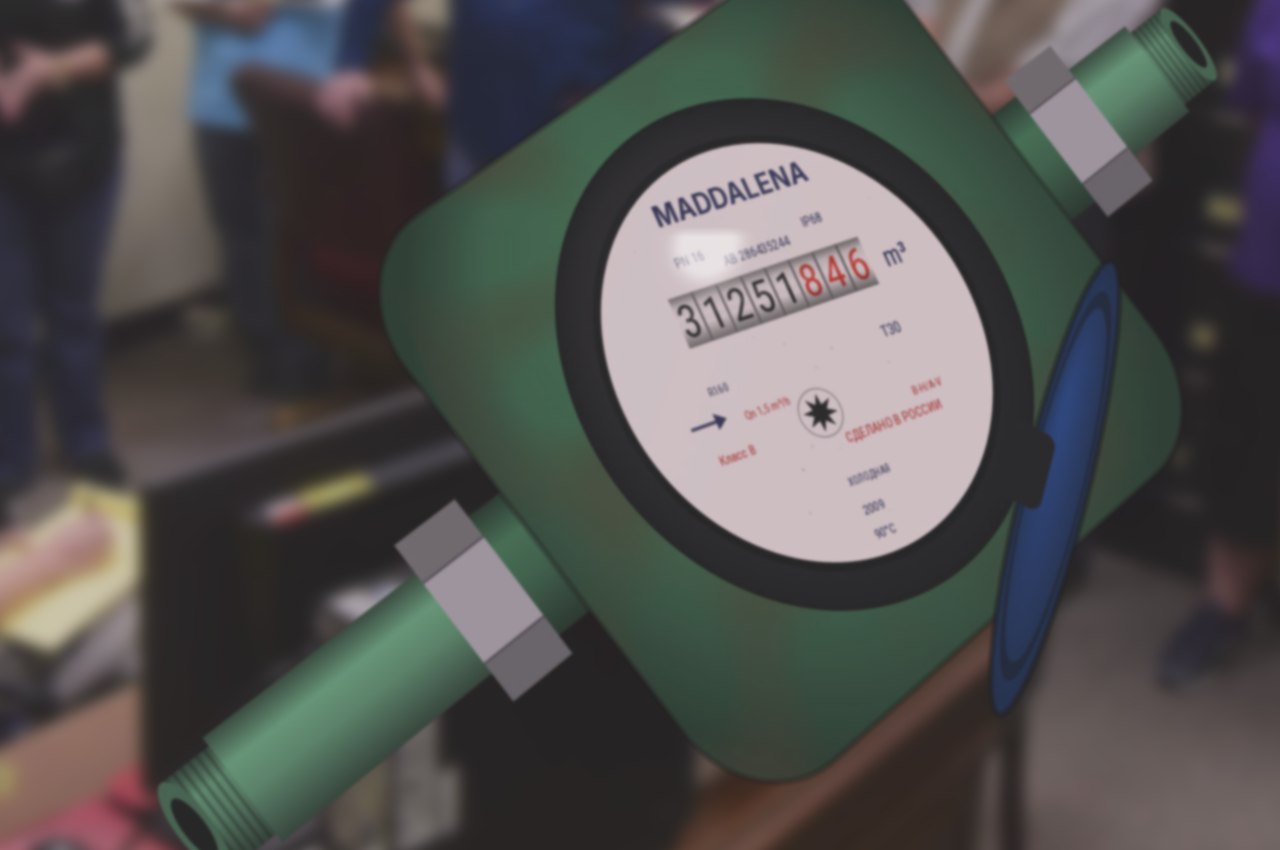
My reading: 31251.846 m³
